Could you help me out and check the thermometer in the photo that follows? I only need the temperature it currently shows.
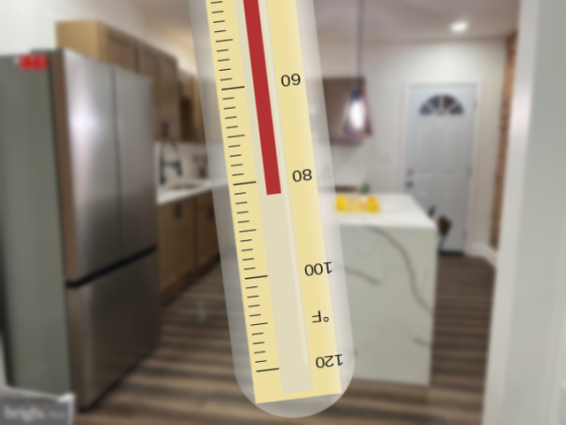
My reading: 83 °F
